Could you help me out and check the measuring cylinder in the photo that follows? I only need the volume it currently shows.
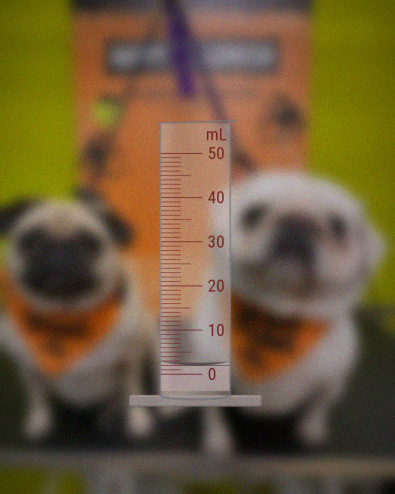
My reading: 2 mL
